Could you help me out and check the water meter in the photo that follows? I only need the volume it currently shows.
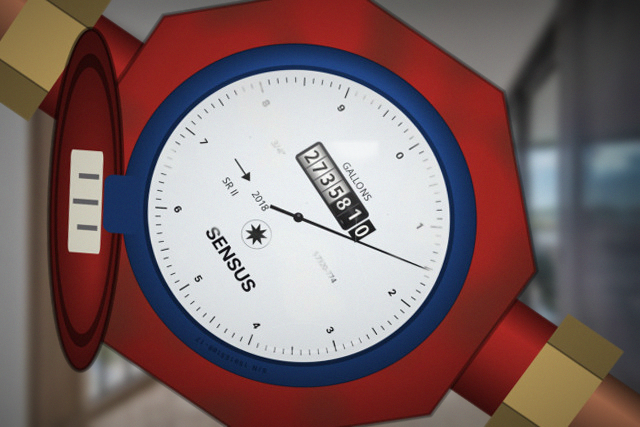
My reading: 2735811.5 gal
